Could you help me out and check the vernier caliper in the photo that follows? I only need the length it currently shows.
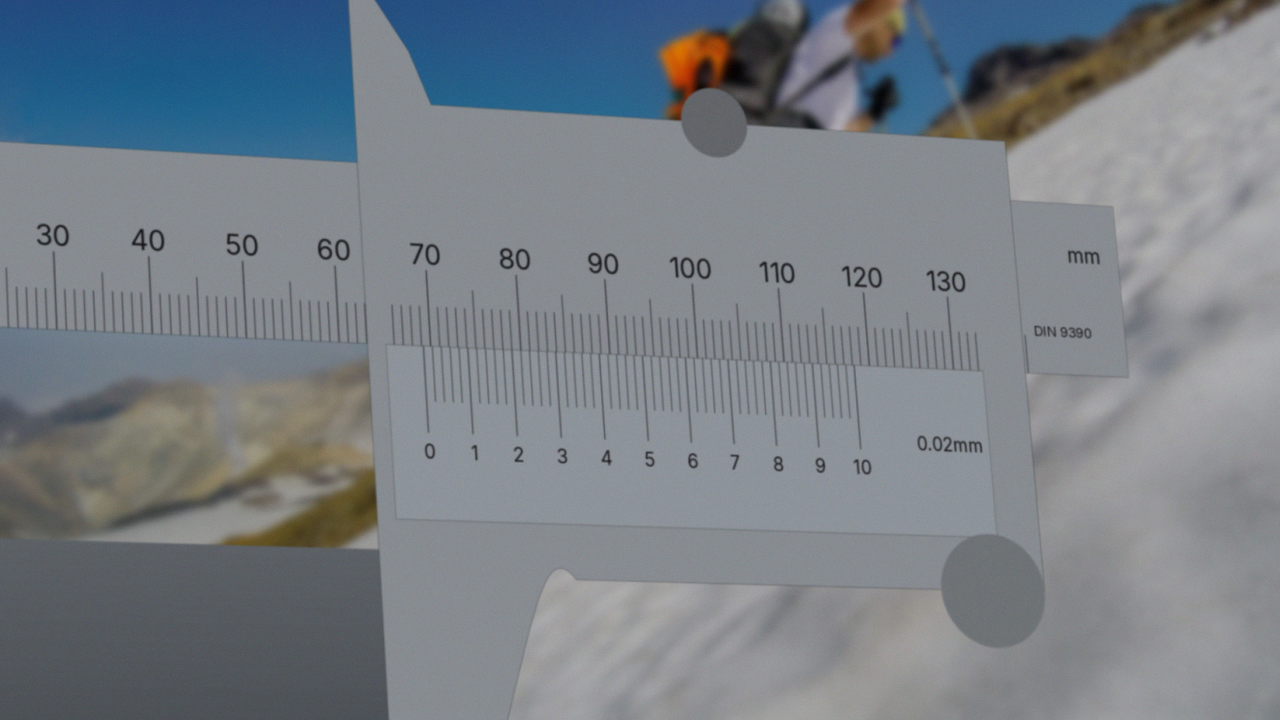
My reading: 69.2 mm
